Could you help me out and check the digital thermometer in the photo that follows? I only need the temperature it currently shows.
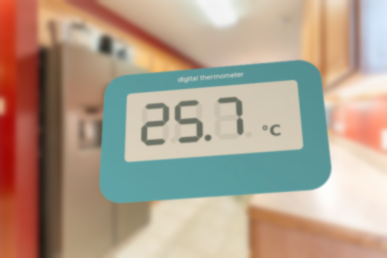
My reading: 25.7 °C
